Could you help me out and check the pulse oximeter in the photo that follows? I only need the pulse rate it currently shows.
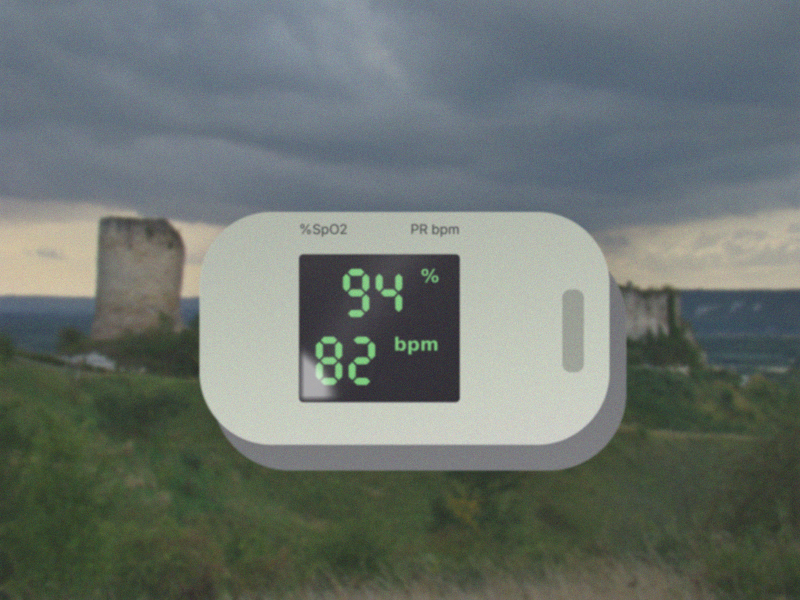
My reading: 82 bpm
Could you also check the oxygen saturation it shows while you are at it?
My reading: 94 %
